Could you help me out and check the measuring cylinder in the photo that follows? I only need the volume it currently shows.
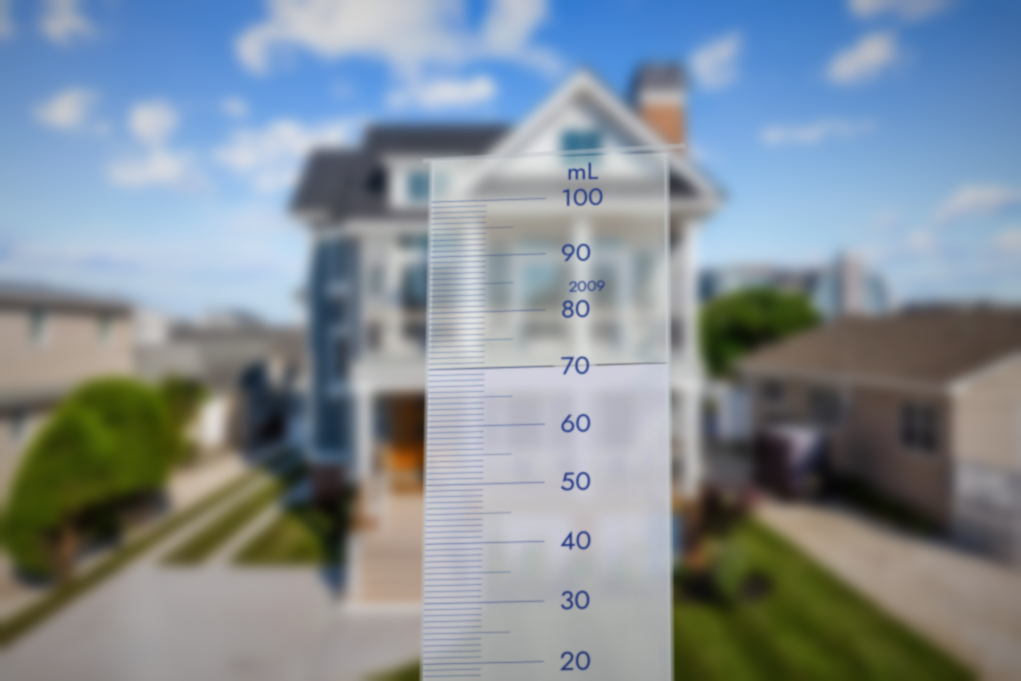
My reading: 70 mL
